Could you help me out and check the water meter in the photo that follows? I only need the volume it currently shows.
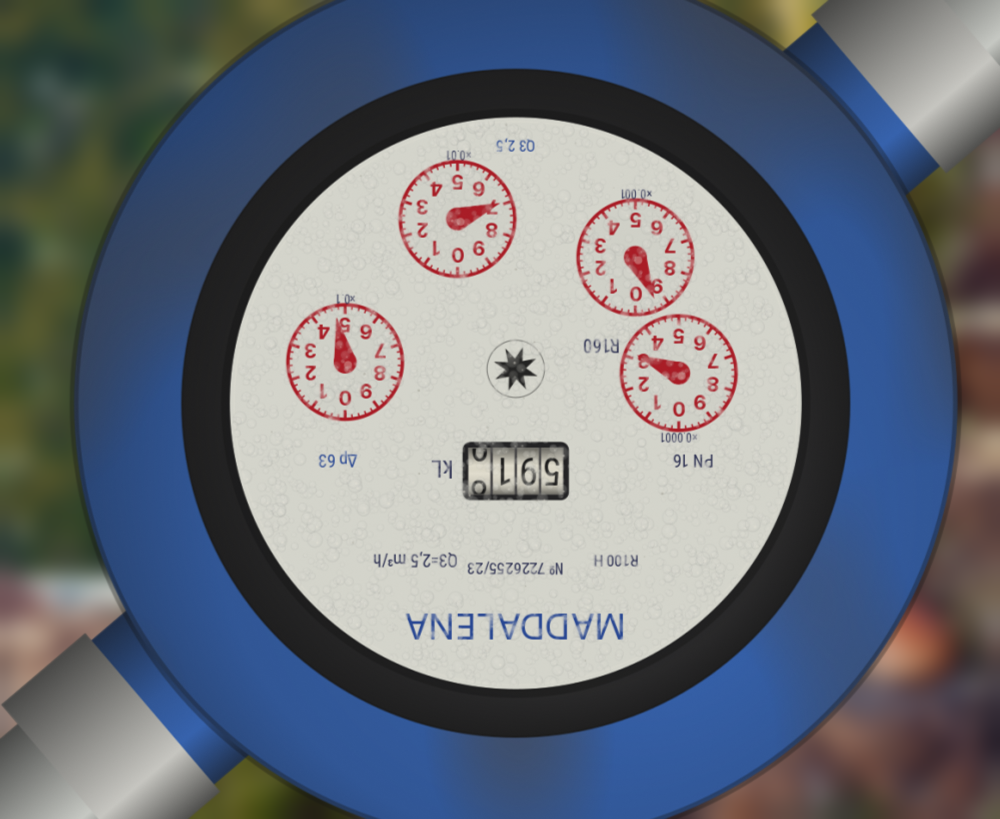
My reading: 5918.4693 kL
